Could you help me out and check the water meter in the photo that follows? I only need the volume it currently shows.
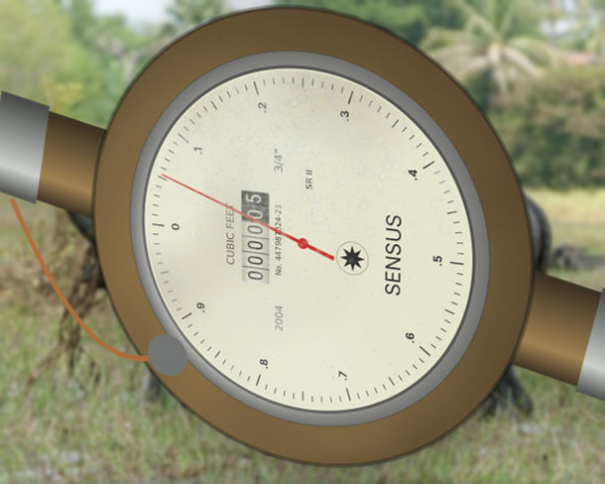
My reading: 5.05 ft³
